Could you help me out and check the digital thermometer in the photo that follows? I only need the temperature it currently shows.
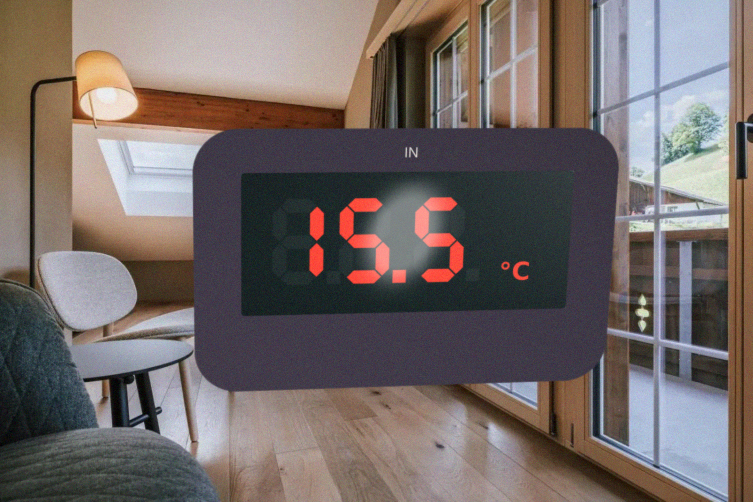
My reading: 15.5 °C
